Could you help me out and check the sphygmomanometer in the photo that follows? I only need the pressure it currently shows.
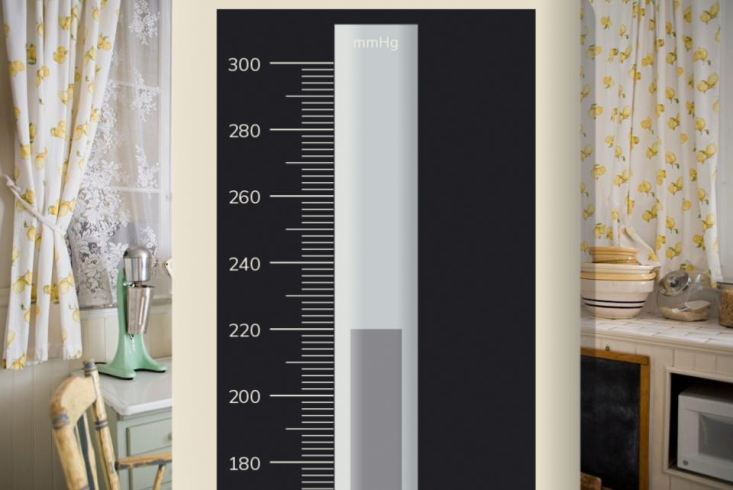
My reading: 220 mmHg
